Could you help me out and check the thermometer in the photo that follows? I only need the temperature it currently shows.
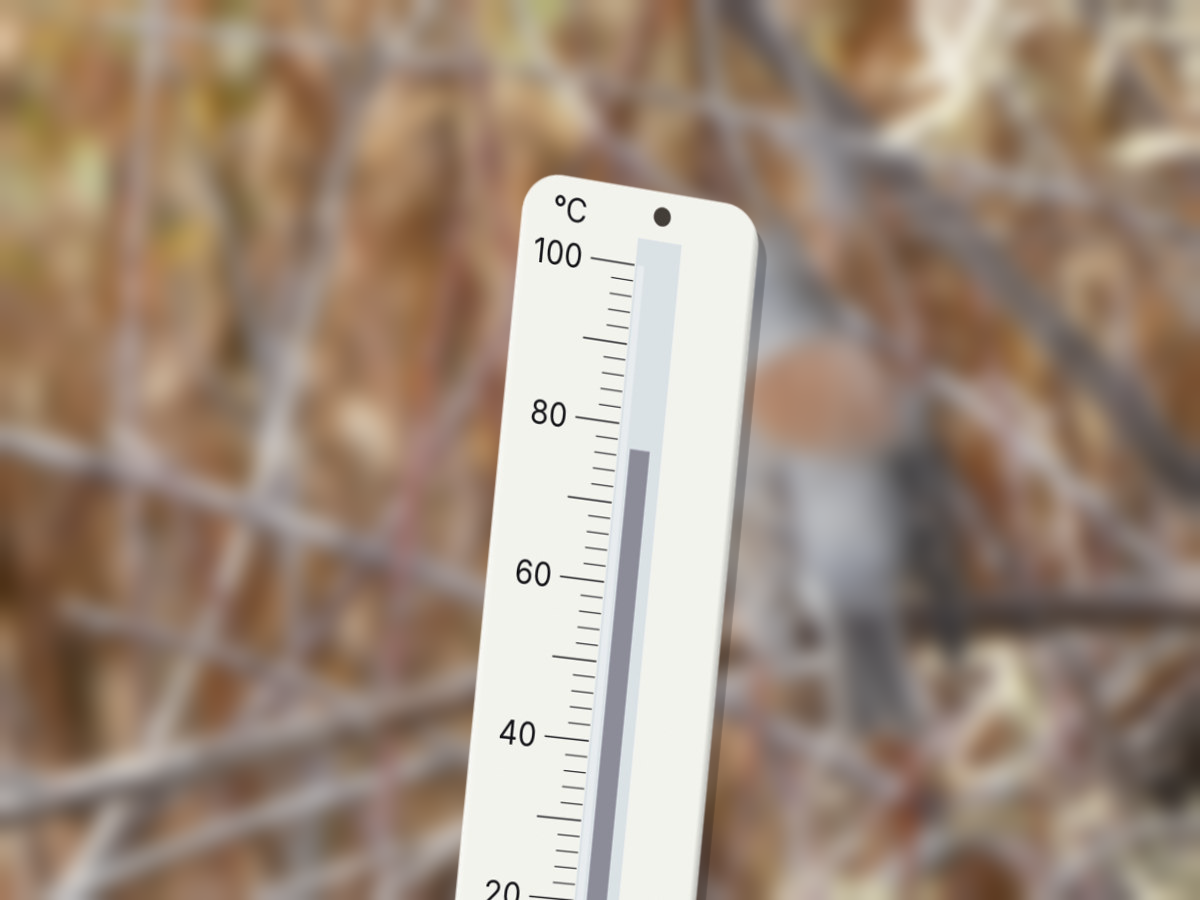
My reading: 77 °C
